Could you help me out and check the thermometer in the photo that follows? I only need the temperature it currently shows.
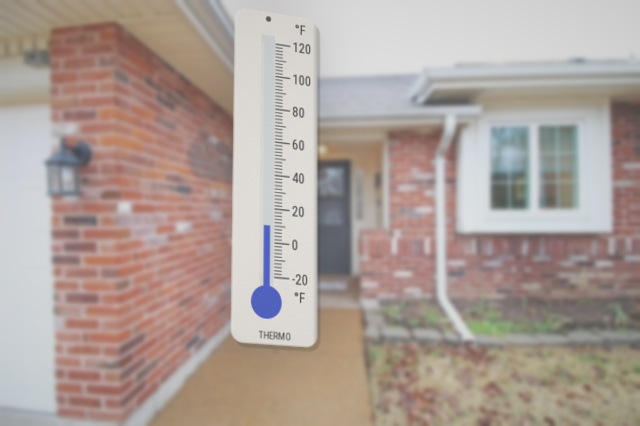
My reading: 10 °F
